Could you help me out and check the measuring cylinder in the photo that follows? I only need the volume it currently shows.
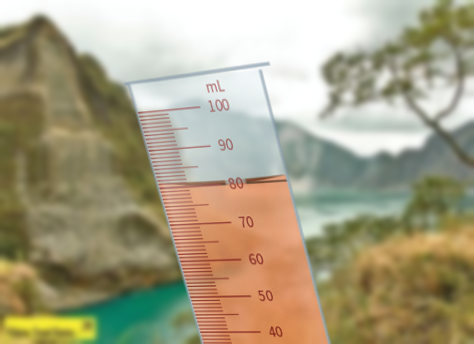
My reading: 80 mL
